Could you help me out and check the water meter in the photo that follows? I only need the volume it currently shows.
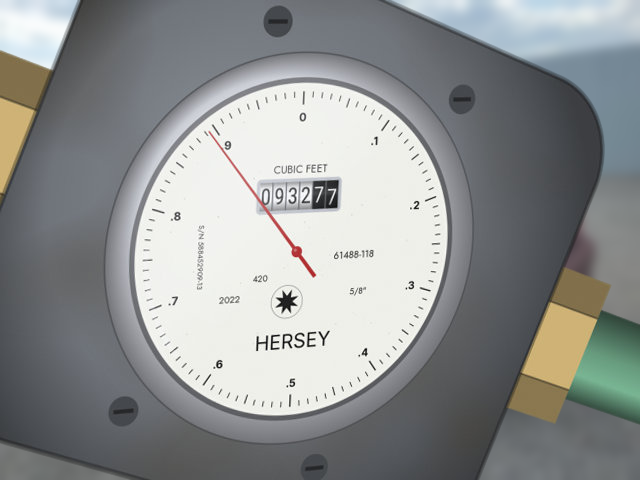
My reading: 93276.89 ft³
